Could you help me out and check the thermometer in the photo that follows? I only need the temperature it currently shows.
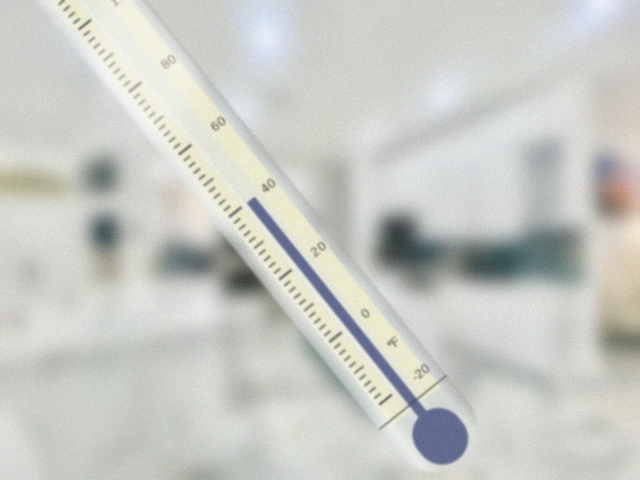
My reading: 40 °F
